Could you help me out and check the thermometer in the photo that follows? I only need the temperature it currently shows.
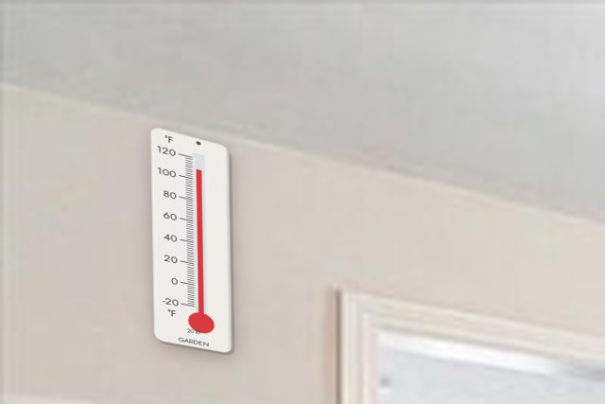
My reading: 110 °F
